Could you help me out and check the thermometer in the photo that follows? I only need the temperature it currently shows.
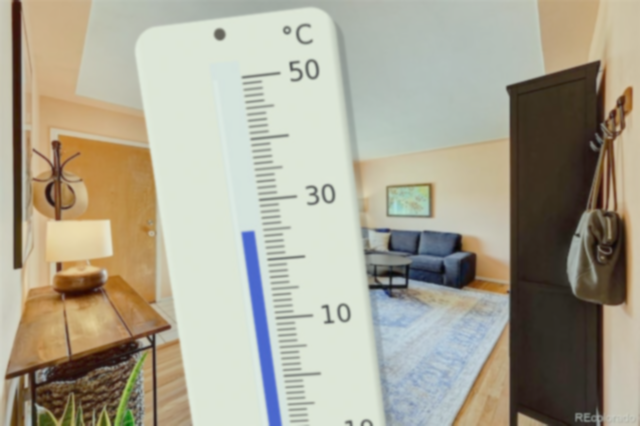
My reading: 25 °C
